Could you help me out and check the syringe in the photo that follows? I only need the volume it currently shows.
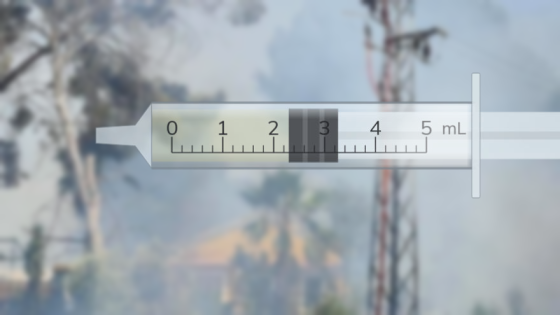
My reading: 2.3 mL
